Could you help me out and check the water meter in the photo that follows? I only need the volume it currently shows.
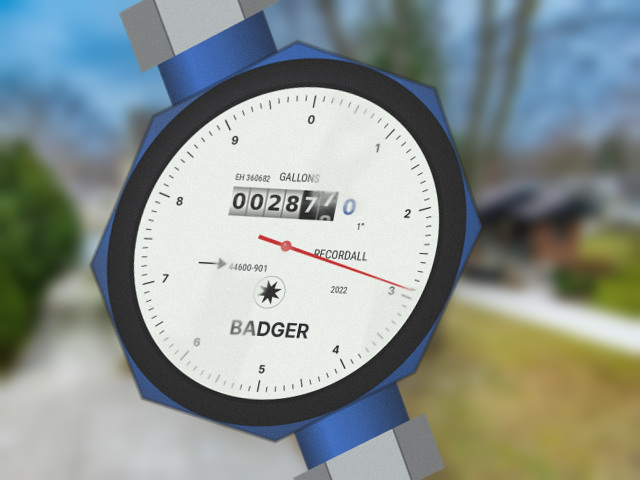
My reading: 28772.9 gal
